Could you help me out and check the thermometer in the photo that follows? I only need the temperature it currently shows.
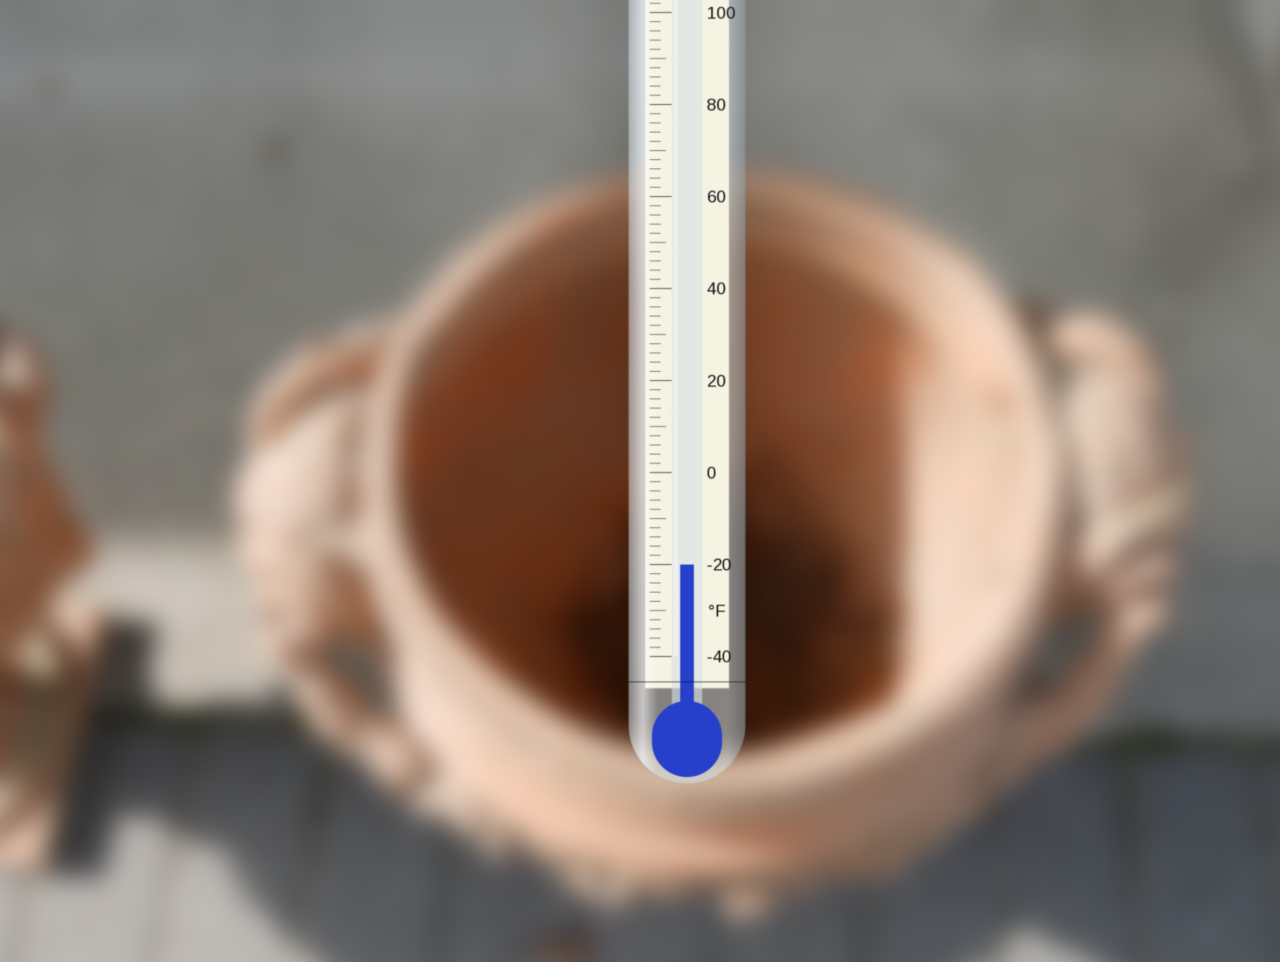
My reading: -20 °F
